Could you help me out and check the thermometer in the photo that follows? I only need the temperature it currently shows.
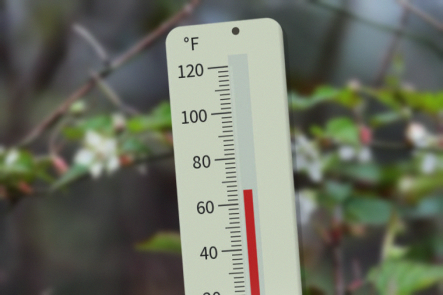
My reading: 66 °F
